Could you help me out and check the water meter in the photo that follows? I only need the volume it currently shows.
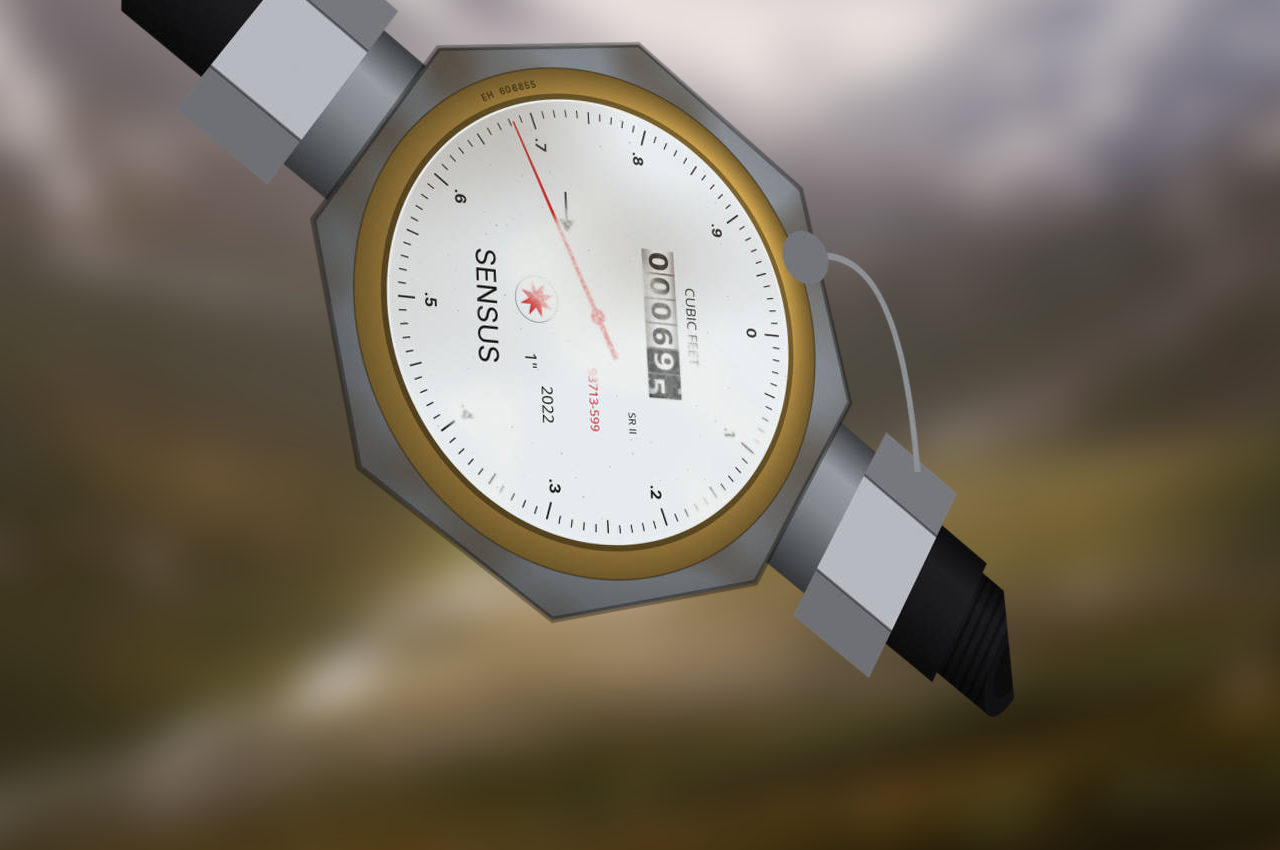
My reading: 694.68 ft³
